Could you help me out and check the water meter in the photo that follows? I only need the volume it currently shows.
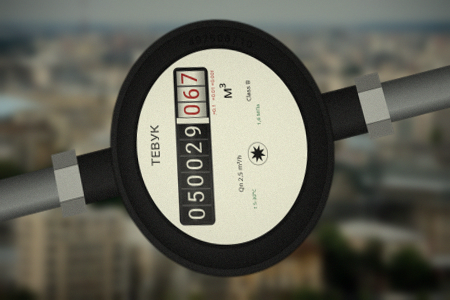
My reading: 50029.067 m³
